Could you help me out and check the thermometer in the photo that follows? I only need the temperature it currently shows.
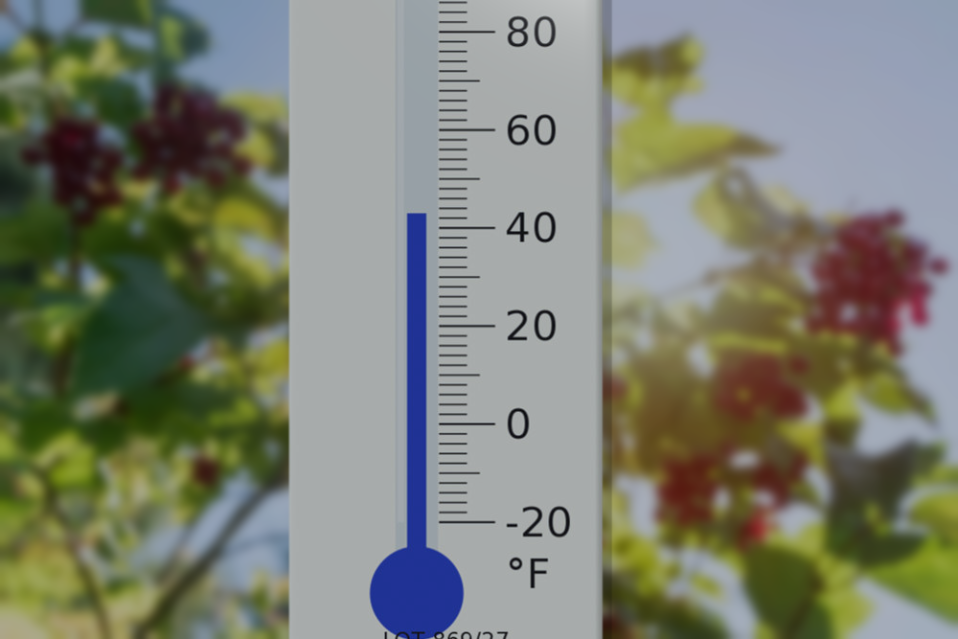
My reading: 43 °F
